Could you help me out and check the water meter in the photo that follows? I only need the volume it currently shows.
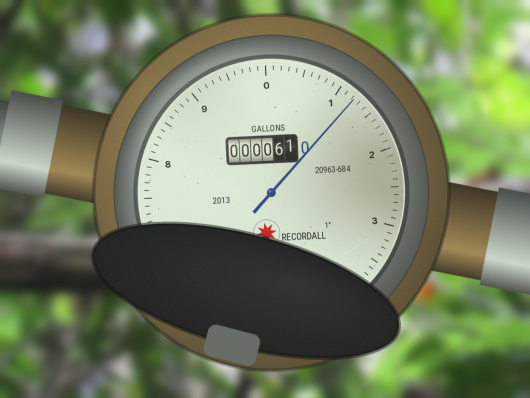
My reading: 611.2 gal
